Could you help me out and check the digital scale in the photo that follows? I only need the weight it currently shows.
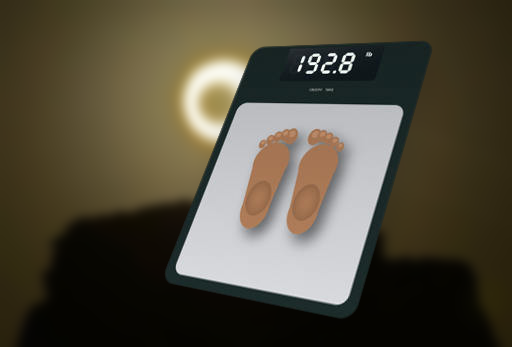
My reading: 192.8 lb
